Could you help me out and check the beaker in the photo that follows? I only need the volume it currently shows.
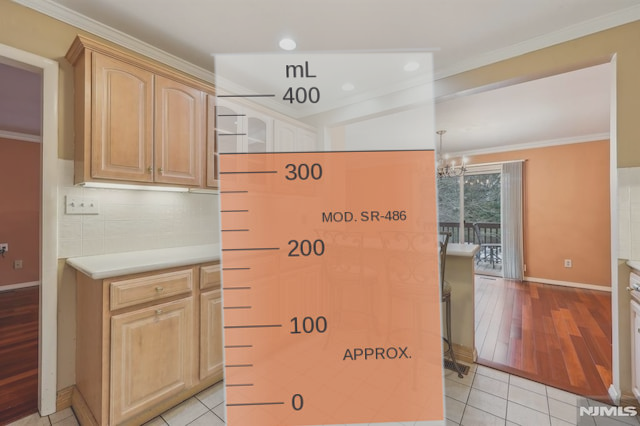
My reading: 325 mL
